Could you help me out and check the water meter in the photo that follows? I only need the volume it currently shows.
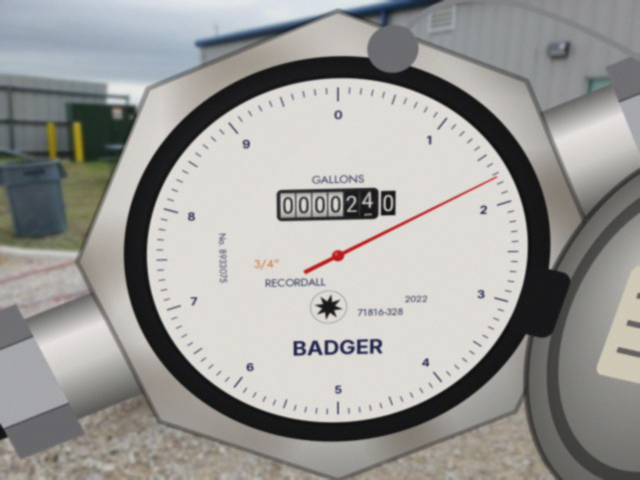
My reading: 241.7 gal
